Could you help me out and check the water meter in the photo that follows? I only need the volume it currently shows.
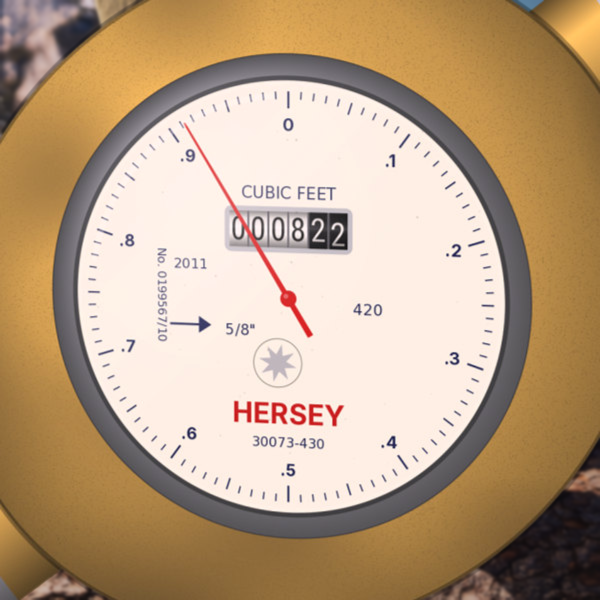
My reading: 821.91 ft³
